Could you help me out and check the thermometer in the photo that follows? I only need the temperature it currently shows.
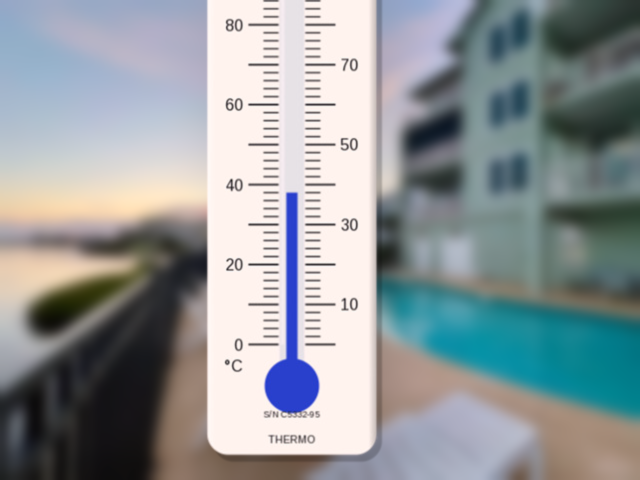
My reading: 38 °C
